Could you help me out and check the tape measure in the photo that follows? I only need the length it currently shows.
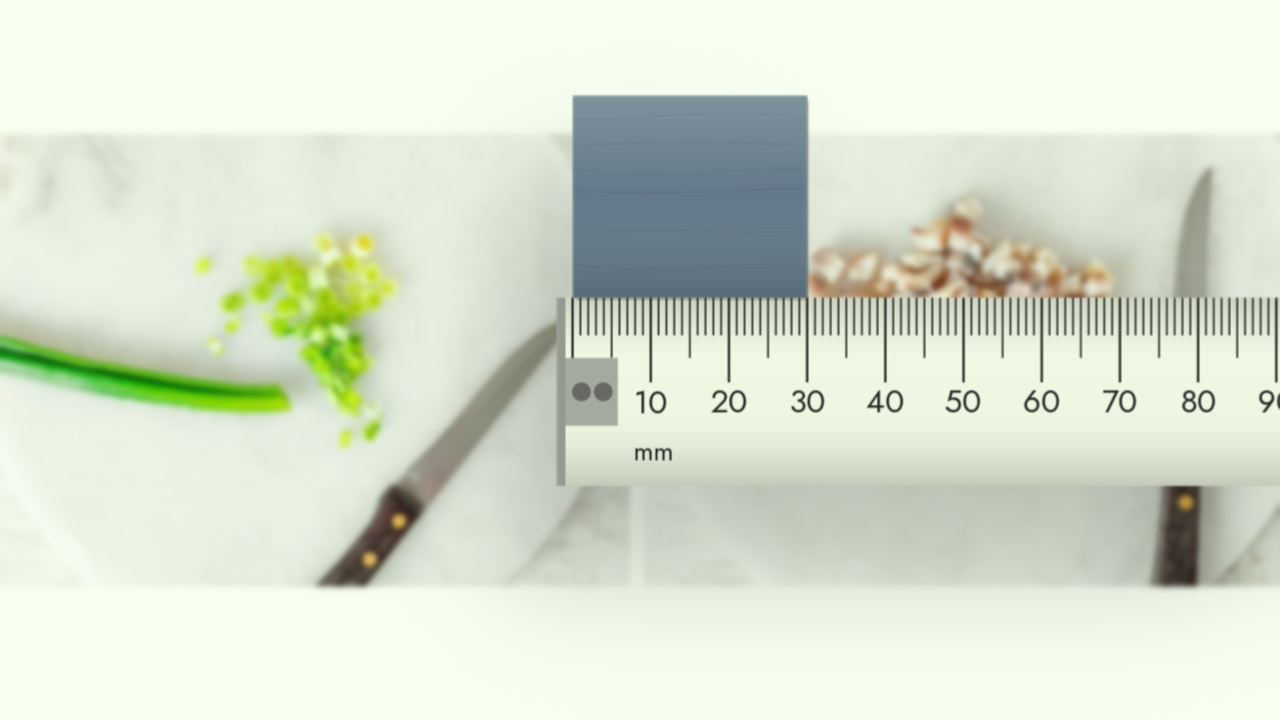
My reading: 30 mm
